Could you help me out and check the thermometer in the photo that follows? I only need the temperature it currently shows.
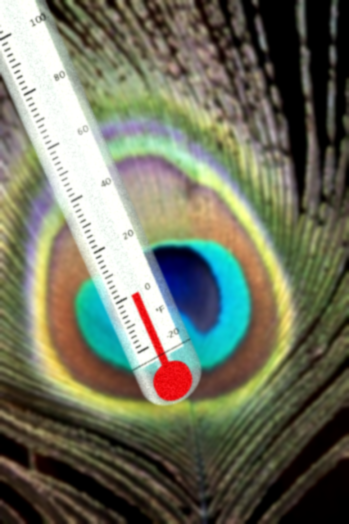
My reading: 0 °F
